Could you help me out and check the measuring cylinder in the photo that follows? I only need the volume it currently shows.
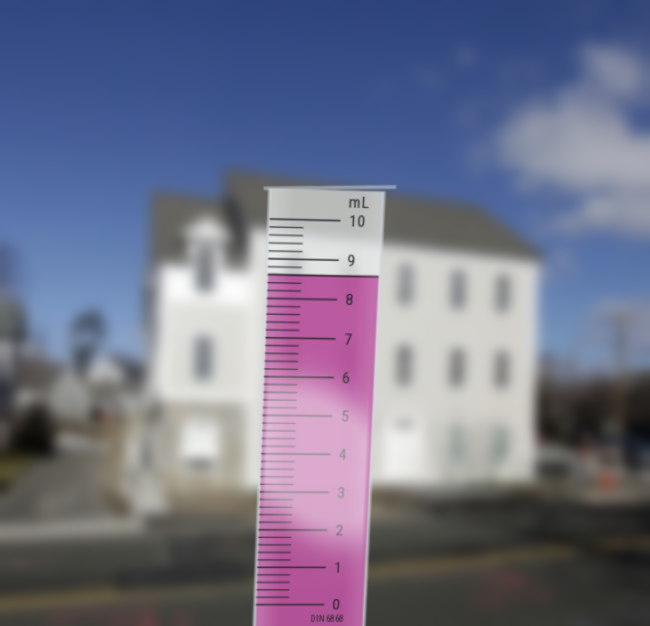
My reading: 8.6 mL
